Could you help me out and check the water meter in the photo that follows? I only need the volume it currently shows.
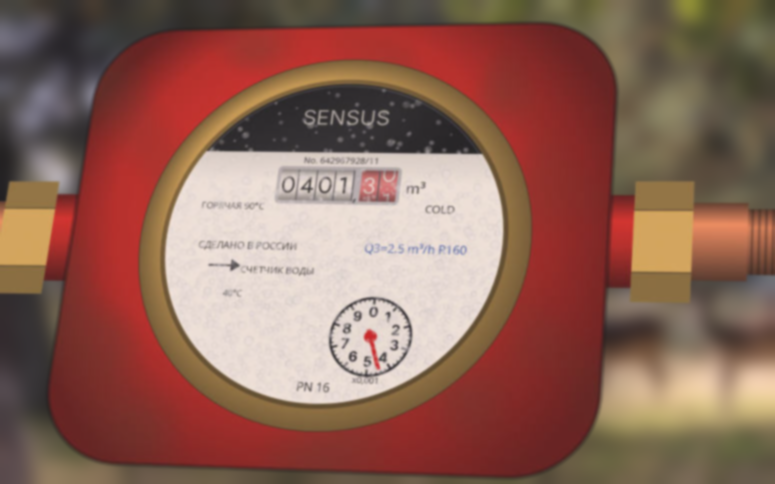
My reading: 401.304 m³
